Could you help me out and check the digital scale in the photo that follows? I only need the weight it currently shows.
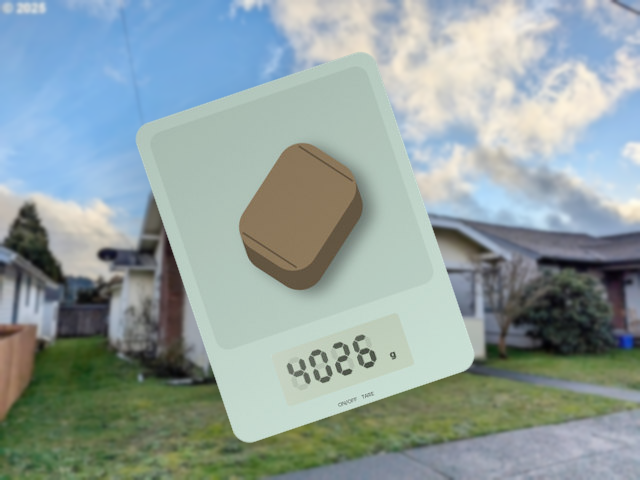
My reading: 4026 g
